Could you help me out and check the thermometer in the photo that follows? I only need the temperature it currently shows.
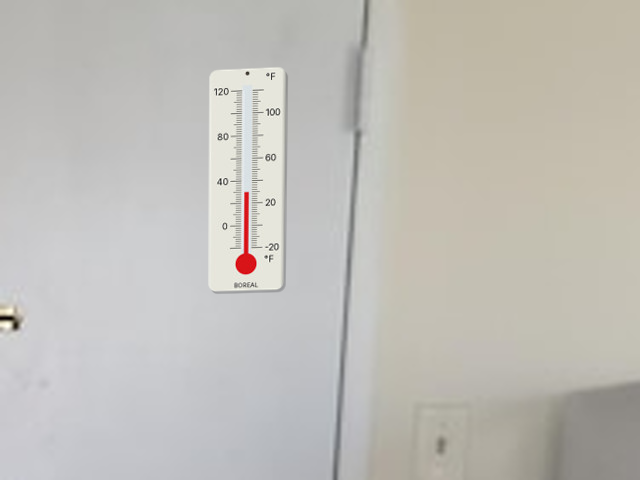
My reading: 30 °F
